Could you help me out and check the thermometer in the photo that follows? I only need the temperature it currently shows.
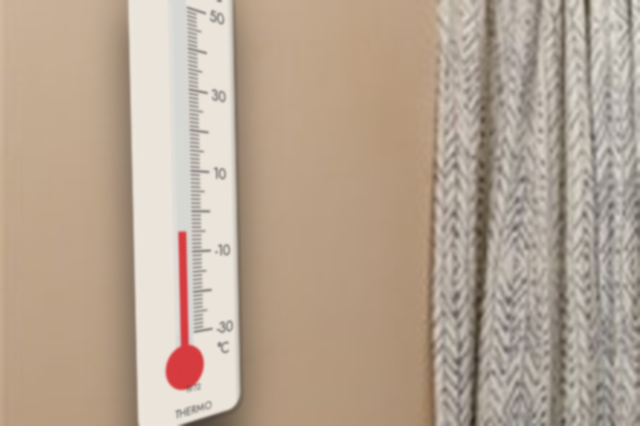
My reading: -5 °C
